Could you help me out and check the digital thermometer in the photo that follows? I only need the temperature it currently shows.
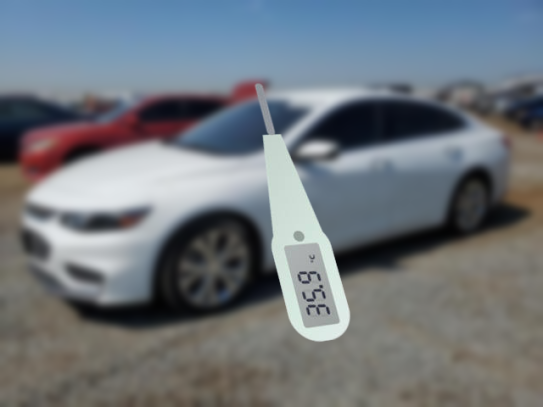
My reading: 35.9 °C
